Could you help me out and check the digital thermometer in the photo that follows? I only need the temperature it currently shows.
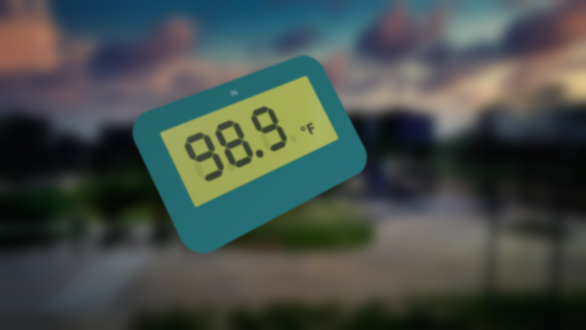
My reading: 98.9 °F
